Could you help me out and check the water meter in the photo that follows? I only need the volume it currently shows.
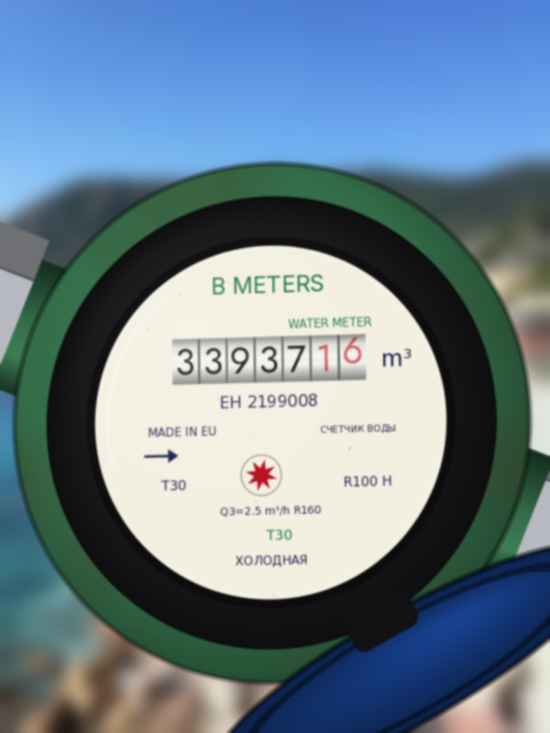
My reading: 33937.16 m³
